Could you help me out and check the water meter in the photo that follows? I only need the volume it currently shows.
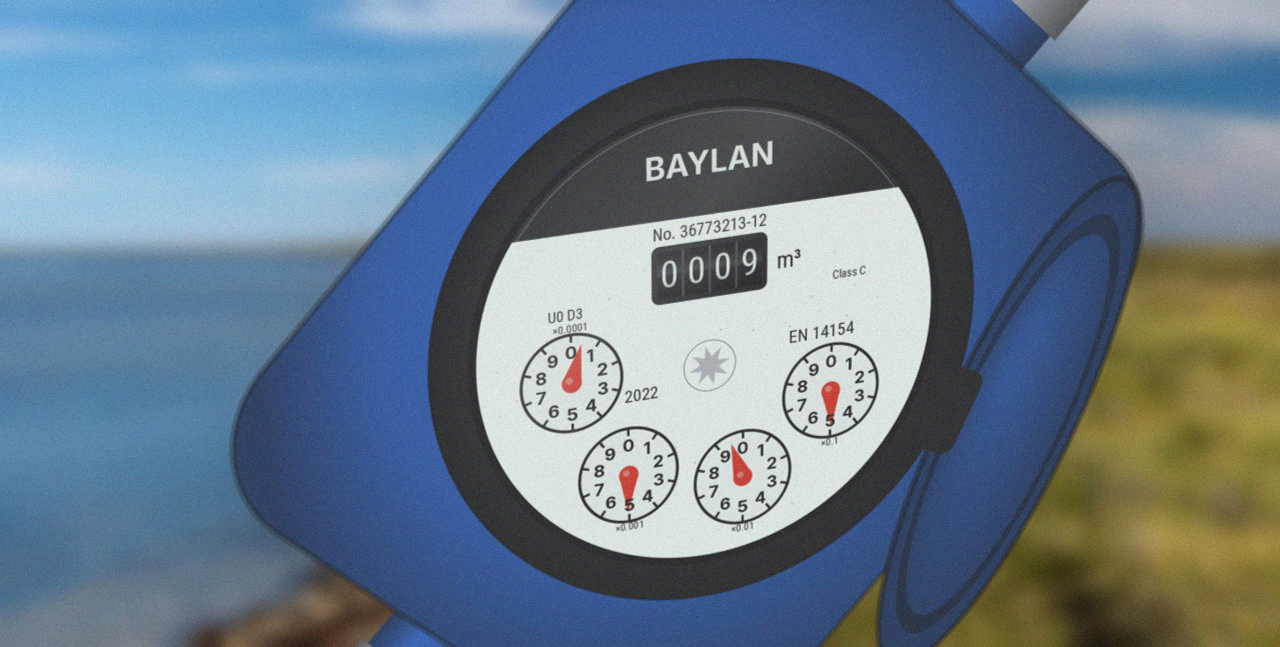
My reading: 9.4950 m³
